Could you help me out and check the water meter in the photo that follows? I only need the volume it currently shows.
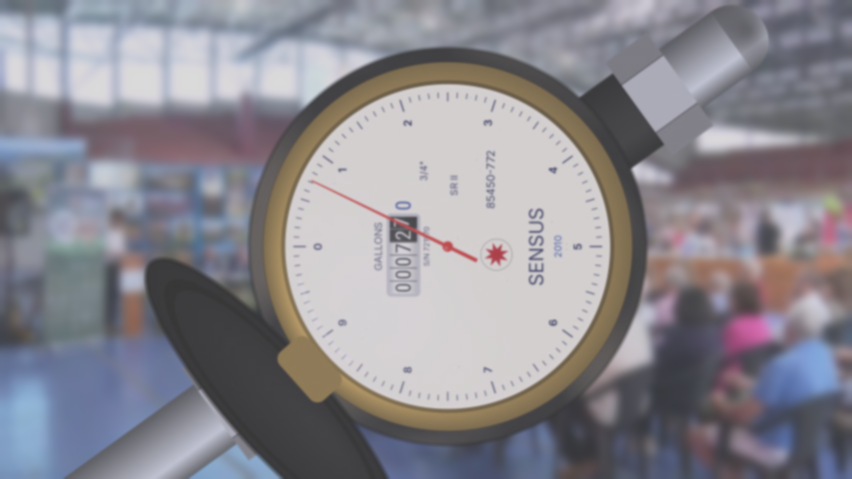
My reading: 7270.7 gal
